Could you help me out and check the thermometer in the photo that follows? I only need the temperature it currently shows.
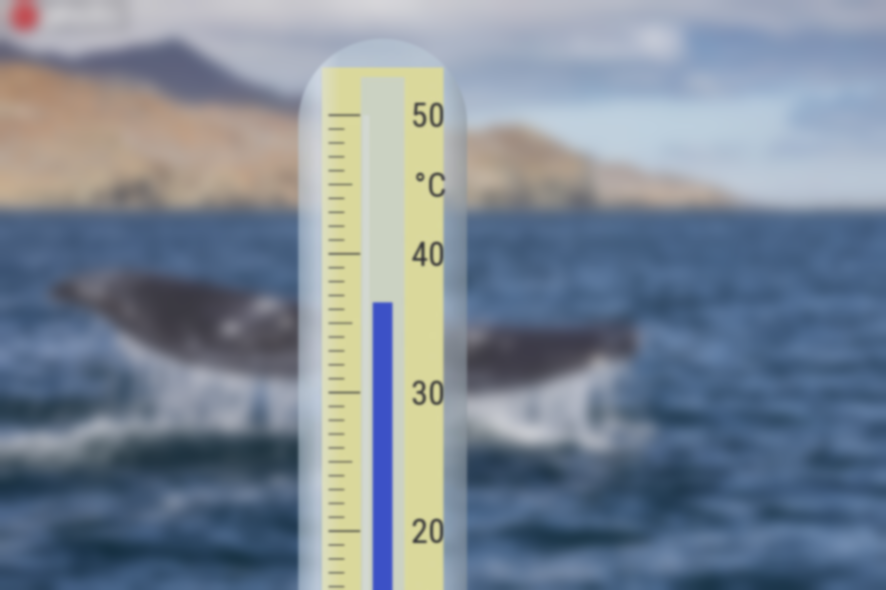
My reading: 36.5 °C
